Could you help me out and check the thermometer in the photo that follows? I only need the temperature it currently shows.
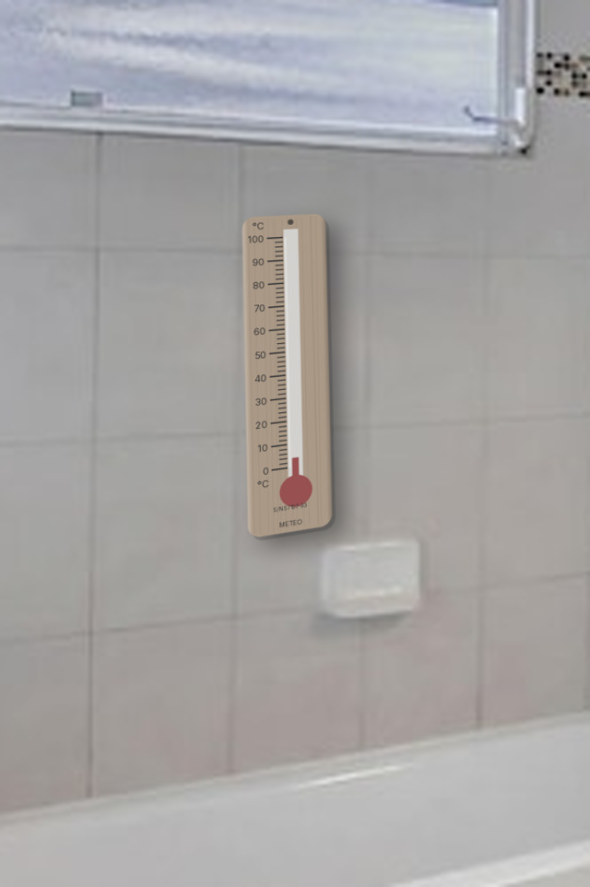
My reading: 4 °C
